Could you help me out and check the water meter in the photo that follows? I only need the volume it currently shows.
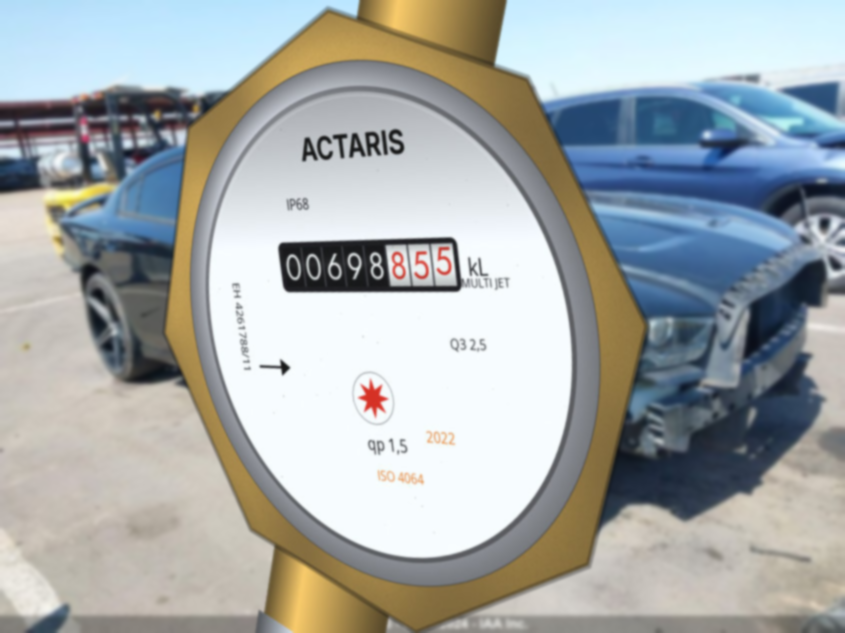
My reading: 698.855 kL
